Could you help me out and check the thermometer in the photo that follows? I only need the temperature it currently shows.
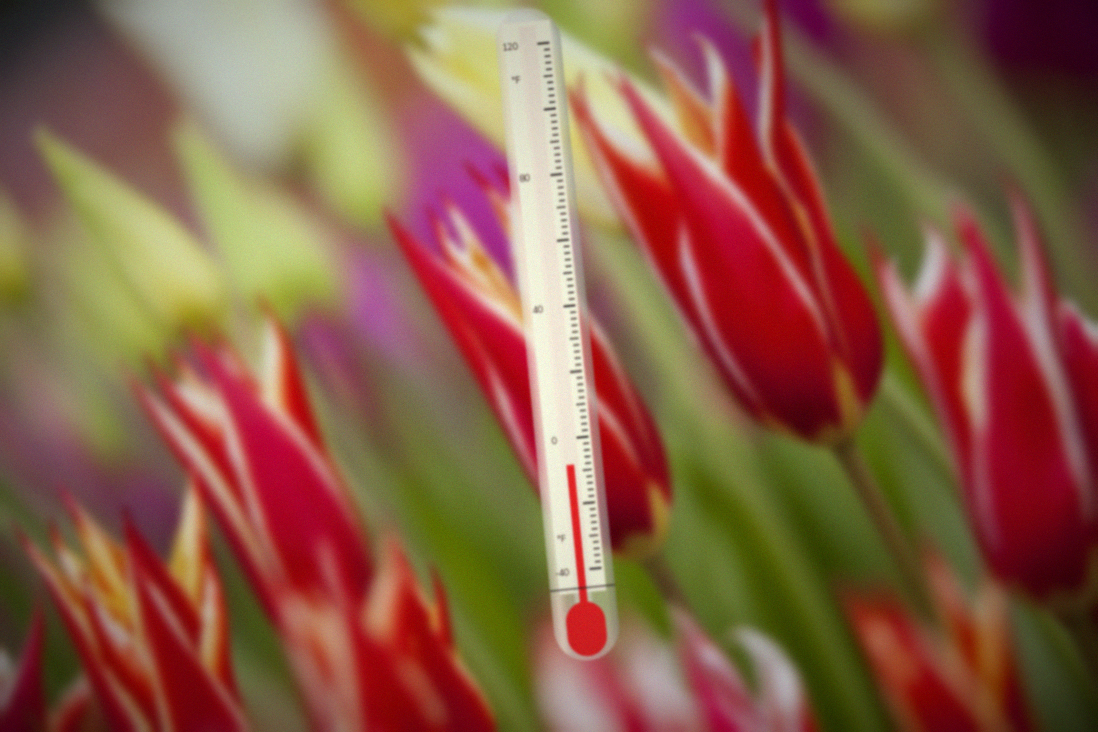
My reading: -8 °F
